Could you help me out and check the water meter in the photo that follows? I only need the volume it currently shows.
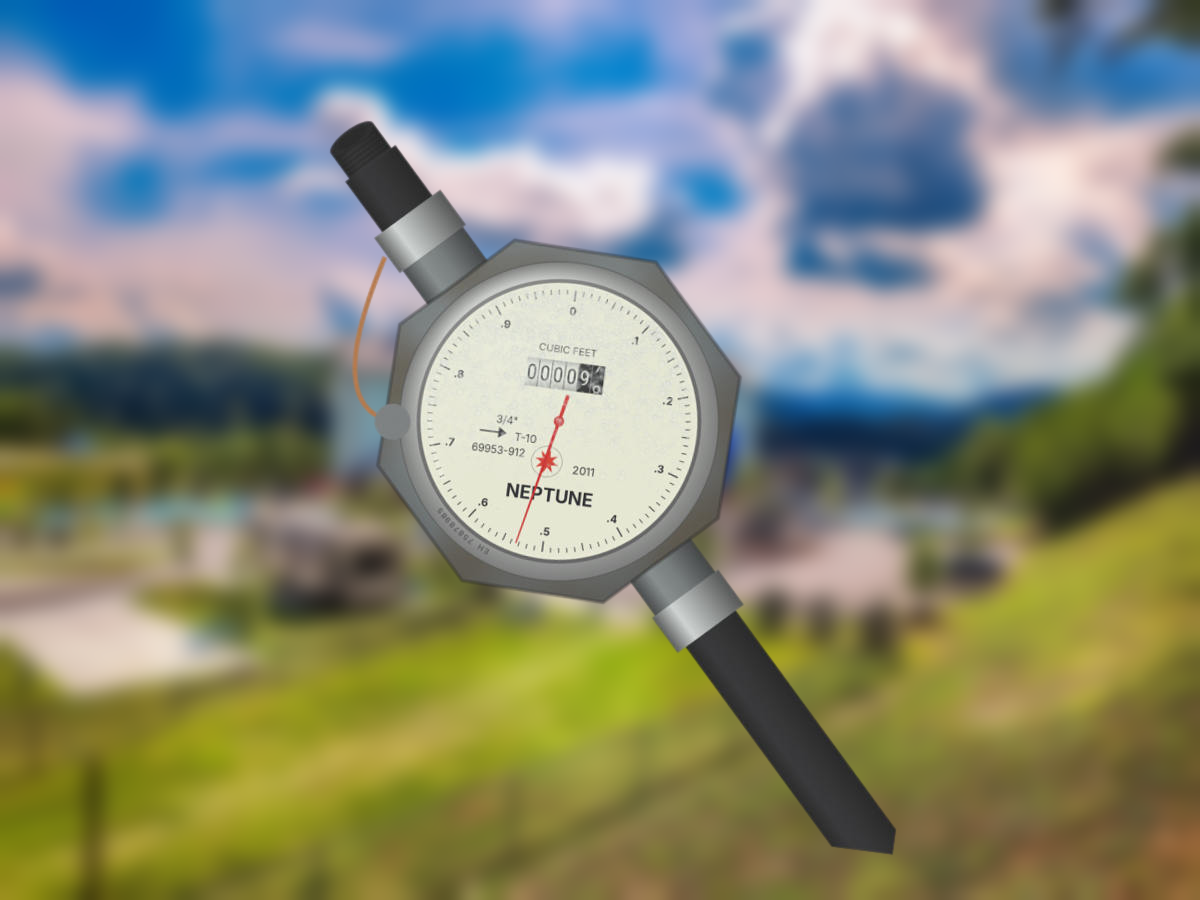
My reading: 97.53 ft³
